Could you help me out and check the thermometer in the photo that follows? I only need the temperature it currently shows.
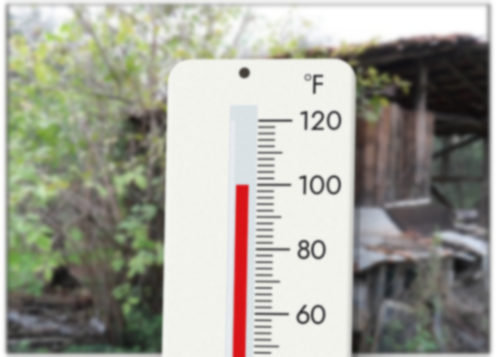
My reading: 100 °F
